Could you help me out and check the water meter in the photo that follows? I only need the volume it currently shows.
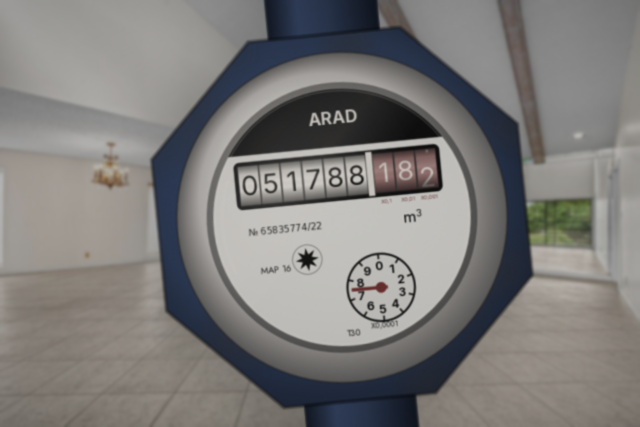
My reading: 51788.1817 m³
